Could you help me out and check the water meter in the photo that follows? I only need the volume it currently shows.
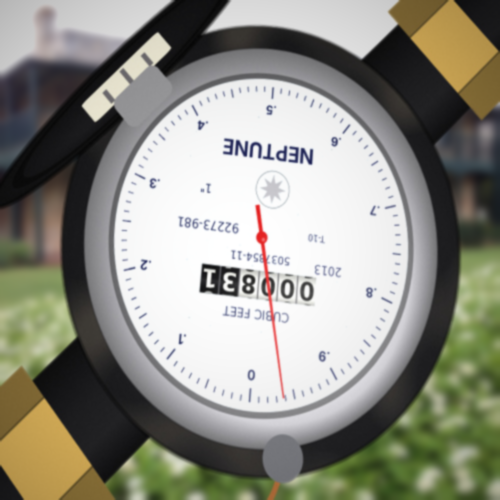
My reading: 830.96 ft³
